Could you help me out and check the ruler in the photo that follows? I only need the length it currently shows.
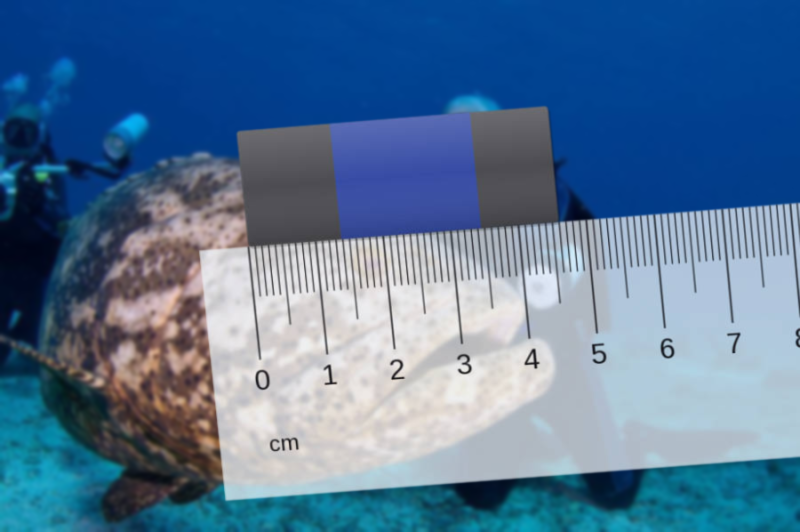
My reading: 4.6 cm
